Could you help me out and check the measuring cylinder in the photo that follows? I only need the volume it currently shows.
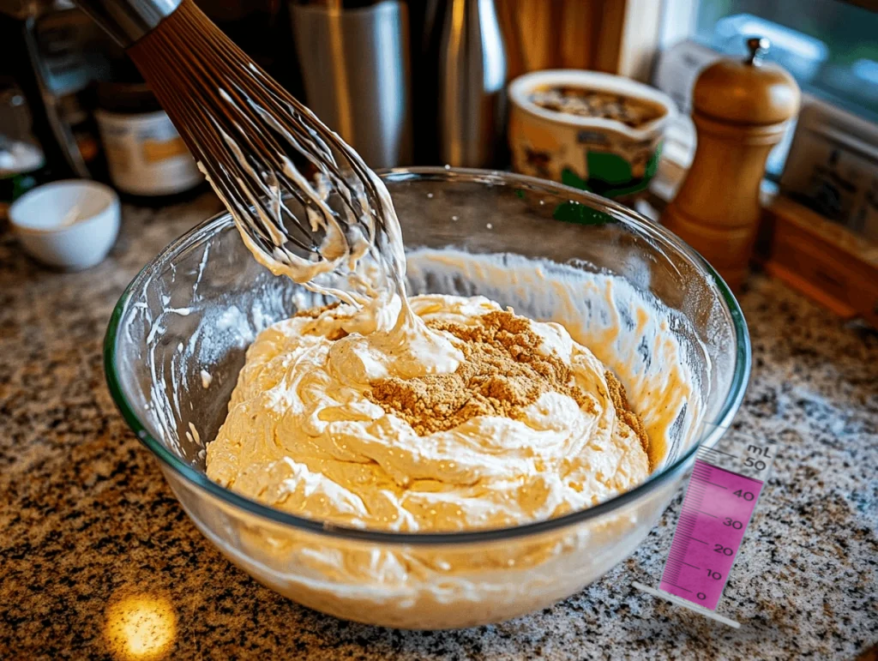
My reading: 45 mL
